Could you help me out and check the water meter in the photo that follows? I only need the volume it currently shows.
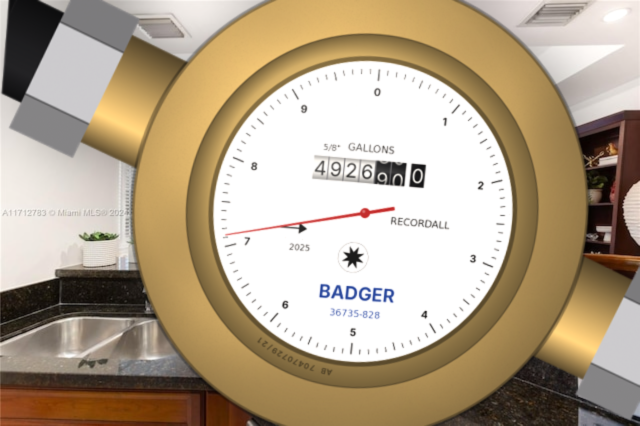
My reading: 4926897.1 gal
